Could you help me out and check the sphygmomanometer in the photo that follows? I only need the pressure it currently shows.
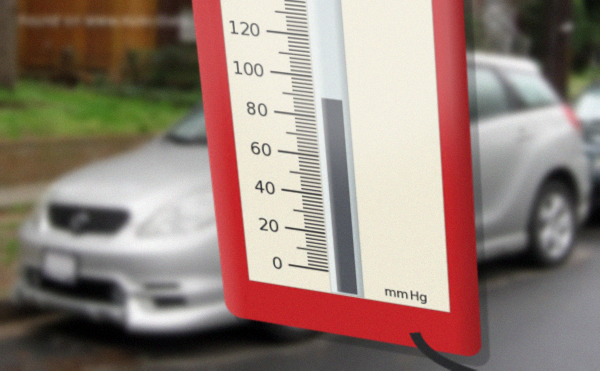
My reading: 90 mmHg
